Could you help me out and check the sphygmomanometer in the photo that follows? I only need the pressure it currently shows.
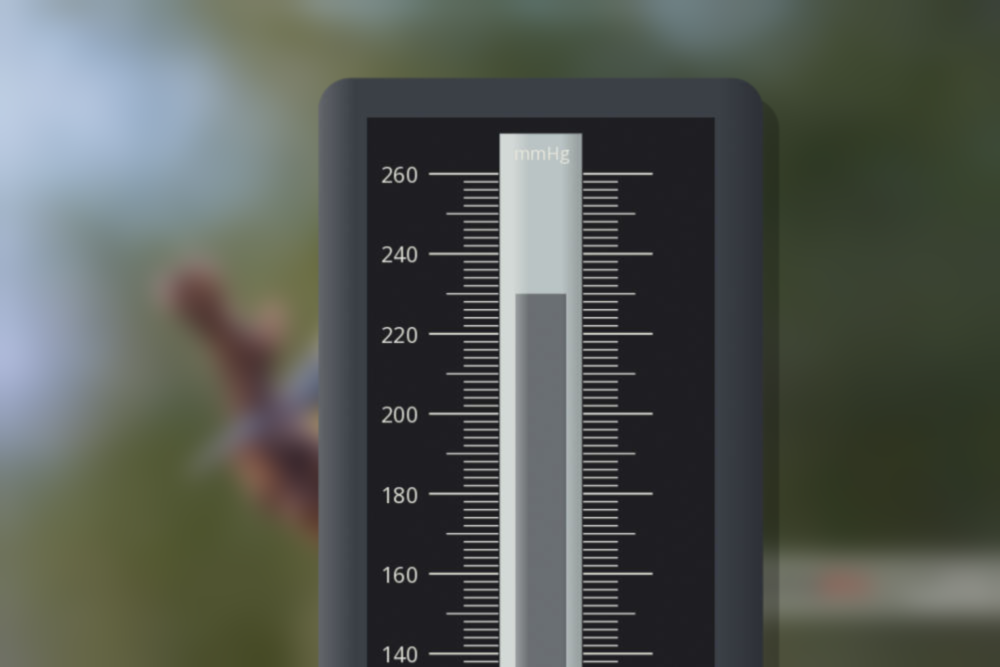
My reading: 230 mmHg
